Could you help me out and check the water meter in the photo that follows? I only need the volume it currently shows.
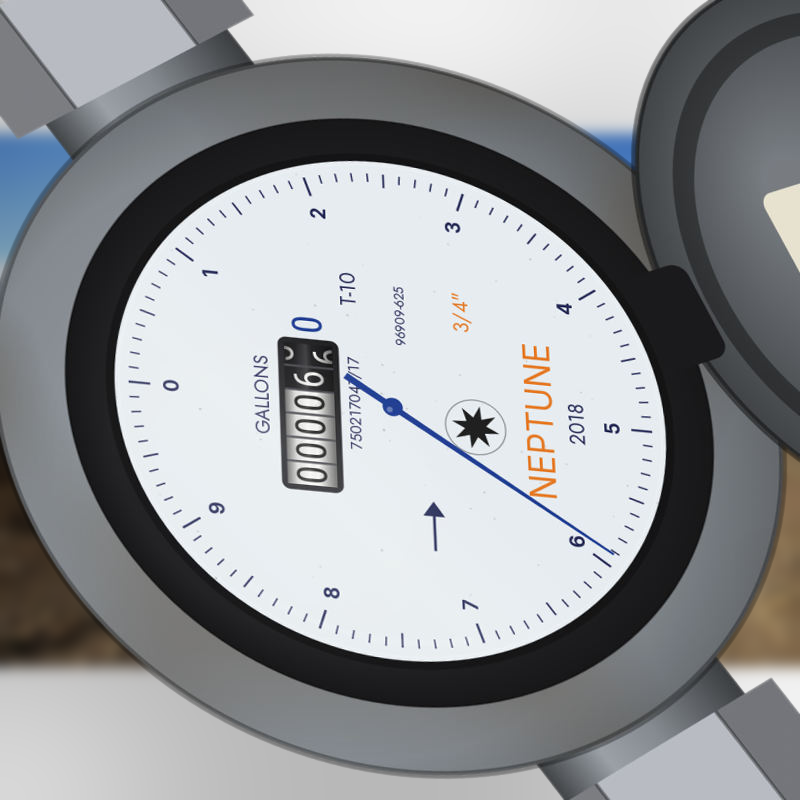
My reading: 655.9 gal
